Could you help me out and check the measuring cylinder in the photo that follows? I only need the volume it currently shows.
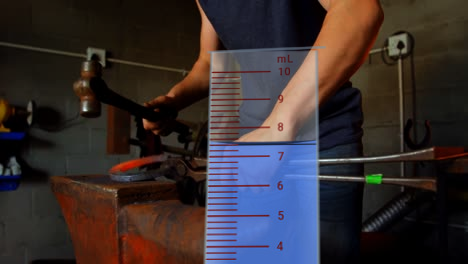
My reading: 7.4 mL
